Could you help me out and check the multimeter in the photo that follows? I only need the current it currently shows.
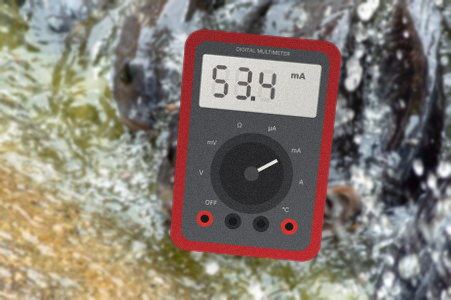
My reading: 53.4 mA
